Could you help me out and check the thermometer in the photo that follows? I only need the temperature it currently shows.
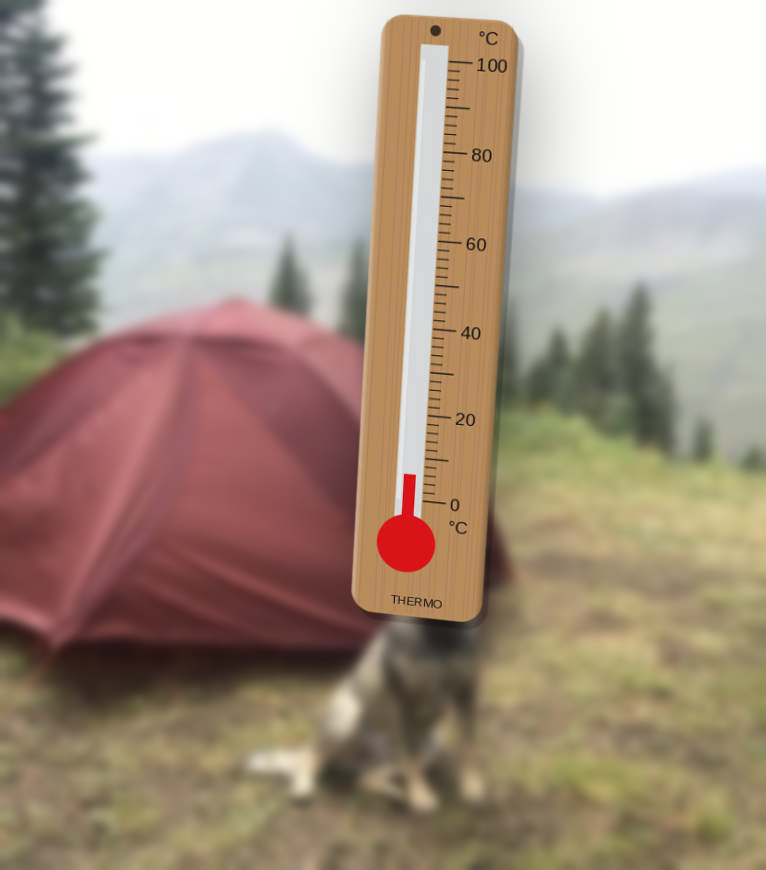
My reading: 6 °C
